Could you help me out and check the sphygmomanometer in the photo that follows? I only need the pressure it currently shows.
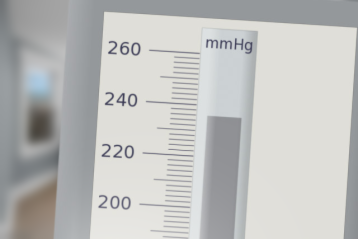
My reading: 236 mmHg
